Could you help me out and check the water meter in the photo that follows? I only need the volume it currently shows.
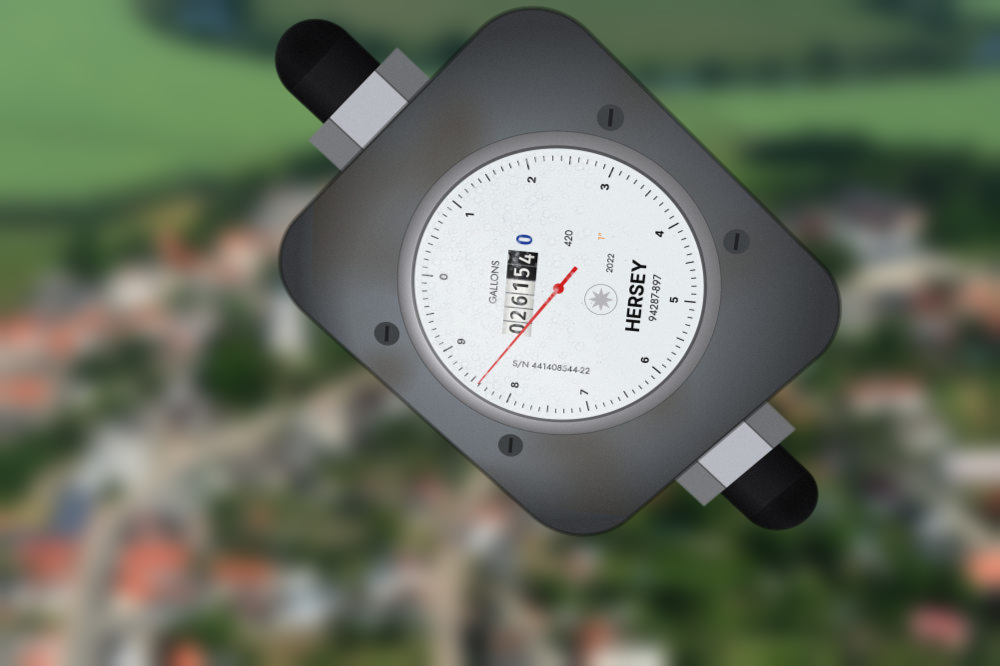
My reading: 261538.4 gal
